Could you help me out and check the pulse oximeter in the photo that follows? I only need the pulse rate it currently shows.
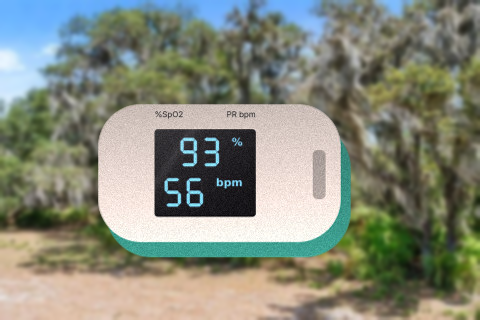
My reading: 56 bpm
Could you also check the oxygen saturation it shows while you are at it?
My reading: 93 %
